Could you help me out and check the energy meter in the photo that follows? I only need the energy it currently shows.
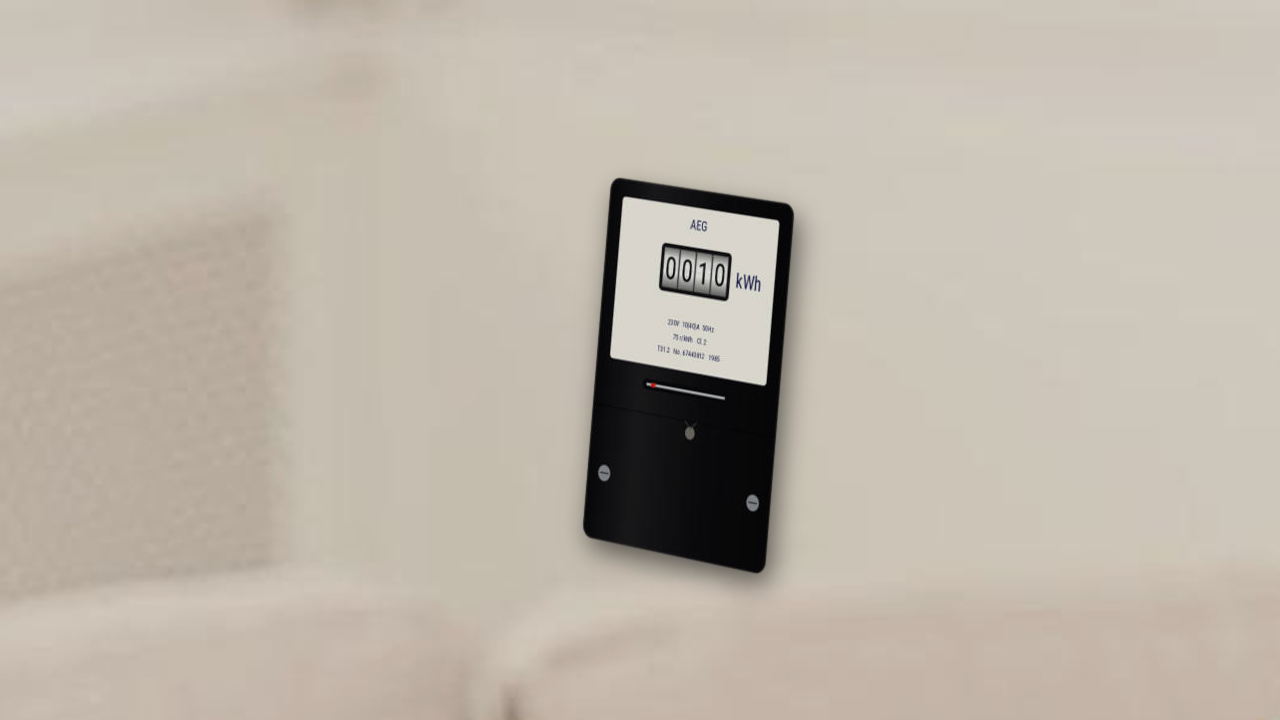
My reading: 10 kWh
